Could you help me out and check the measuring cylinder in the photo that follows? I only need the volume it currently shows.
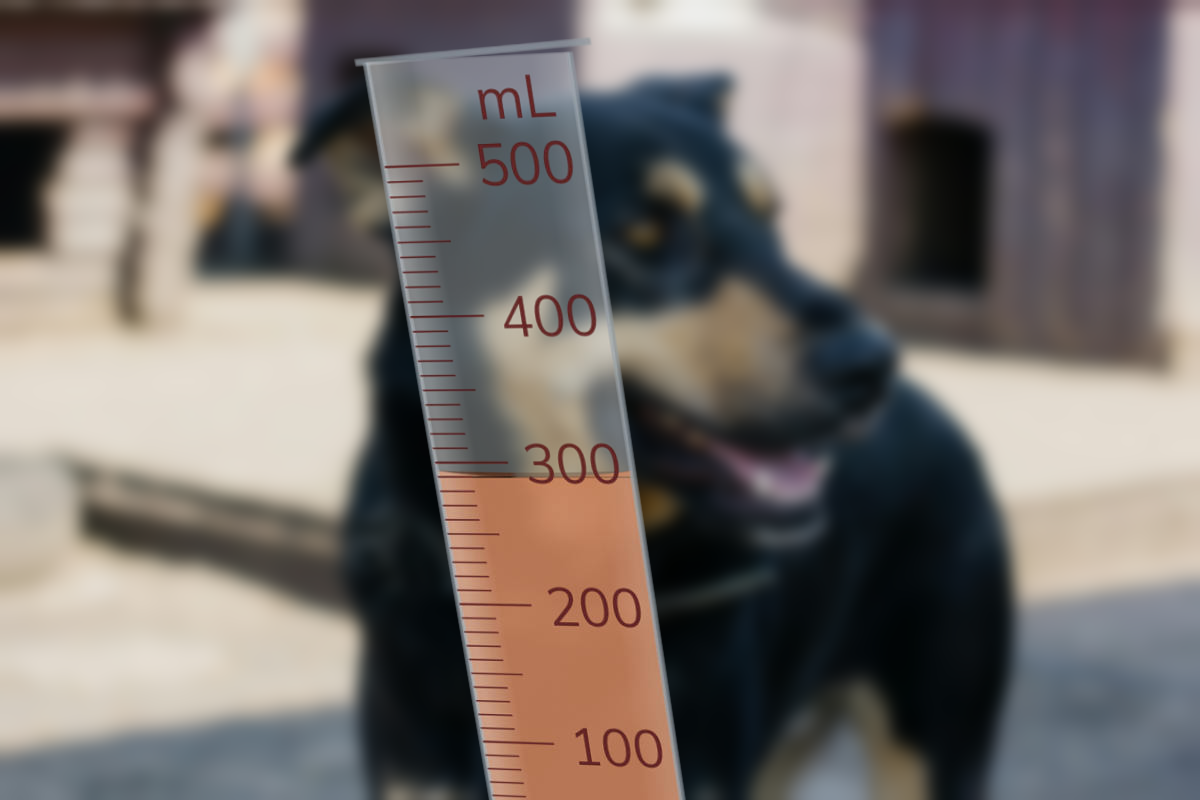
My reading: 290 mL
